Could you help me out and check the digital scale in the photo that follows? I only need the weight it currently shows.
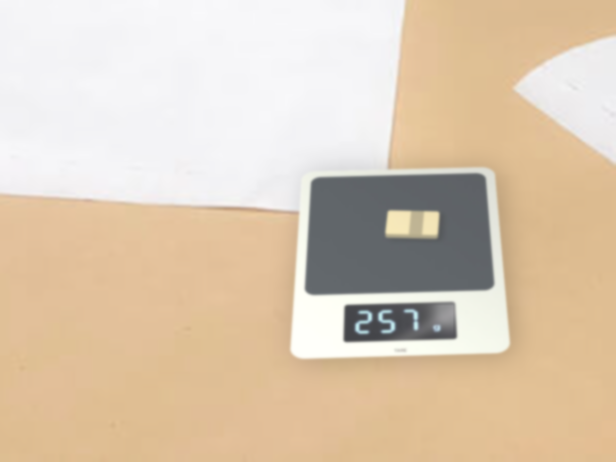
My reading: 257 g
